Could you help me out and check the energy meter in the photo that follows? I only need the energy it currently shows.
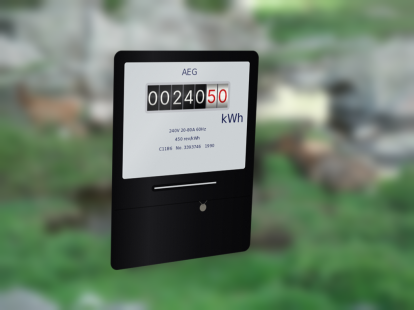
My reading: 240.50 kWh
